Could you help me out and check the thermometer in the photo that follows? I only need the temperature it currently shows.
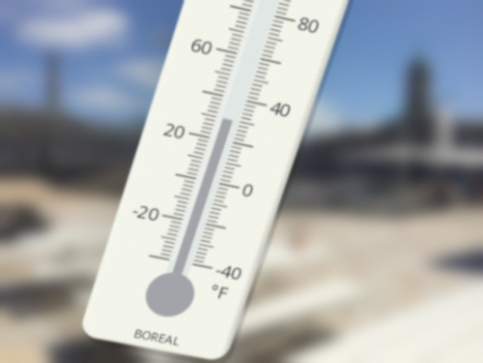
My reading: 30 °F
